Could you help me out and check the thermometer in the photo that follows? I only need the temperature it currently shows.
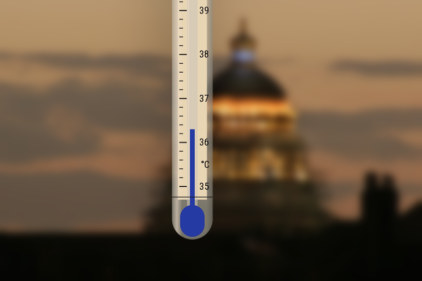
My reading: 36.3 °C
